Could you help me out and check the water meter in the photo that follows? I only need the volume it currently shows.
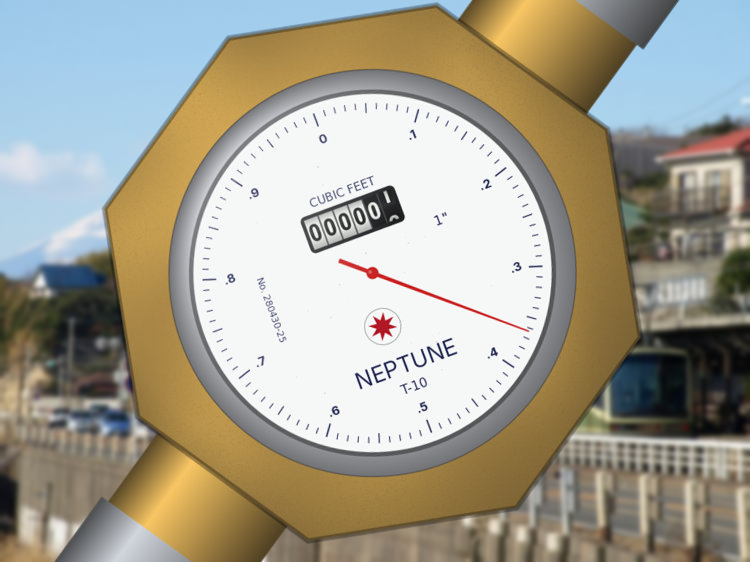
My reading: 1.36 ft³
